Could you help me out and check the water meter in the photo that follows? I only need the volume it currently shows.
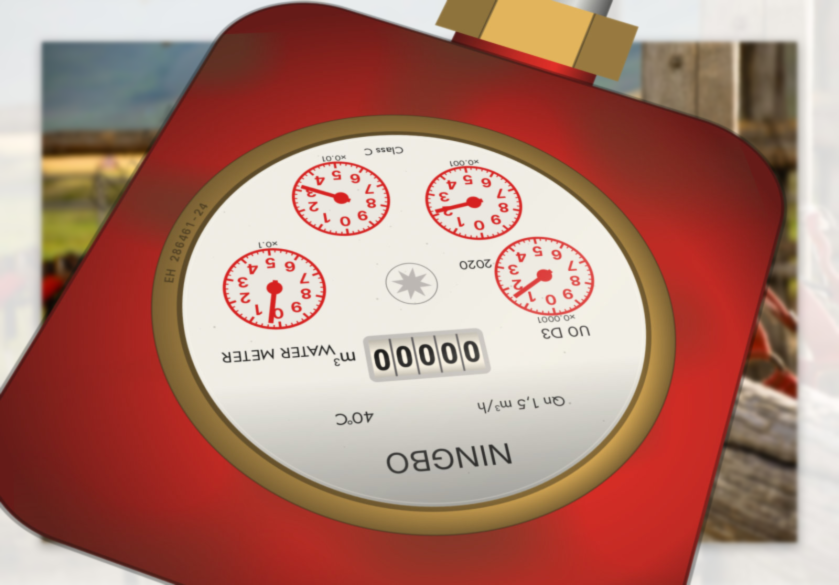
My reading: 0.0321 m³
